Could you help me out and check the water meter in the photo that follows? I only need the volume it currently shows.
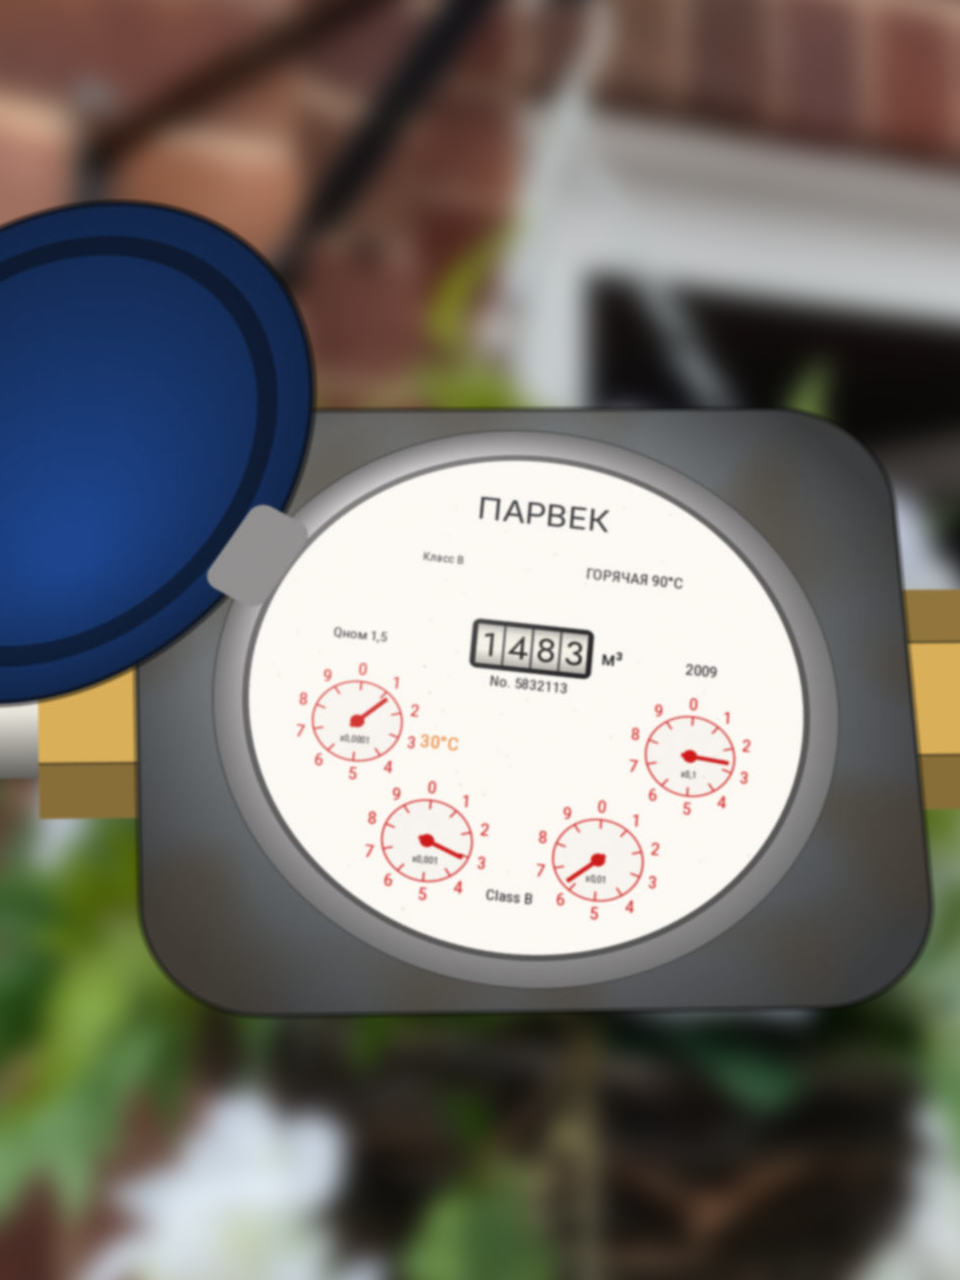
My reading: 1483.2631 m³
